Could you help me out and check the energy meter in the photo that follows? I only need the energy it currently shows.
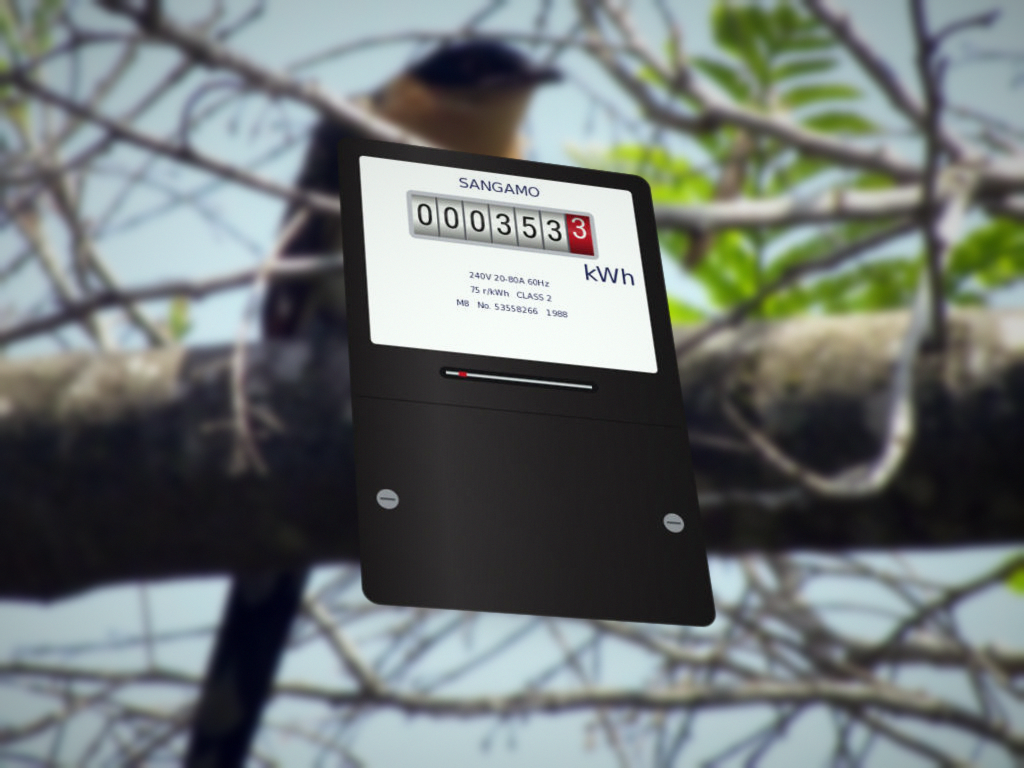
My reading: 353.3 kWh
